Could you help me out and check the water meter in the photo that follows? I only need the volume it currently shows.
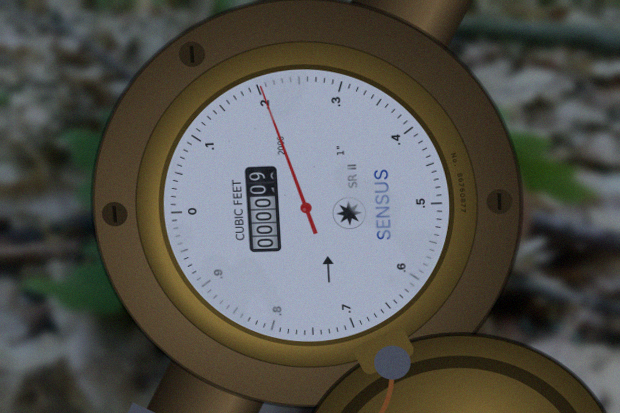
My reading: 9.20 ft³
